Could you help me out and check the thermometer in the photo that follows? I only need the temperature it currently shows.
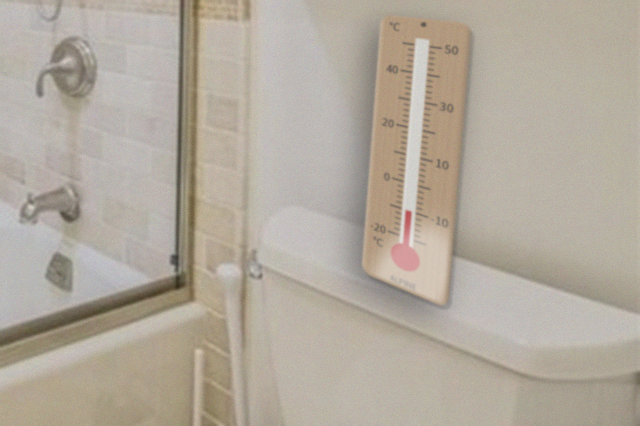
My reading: -10 °C
